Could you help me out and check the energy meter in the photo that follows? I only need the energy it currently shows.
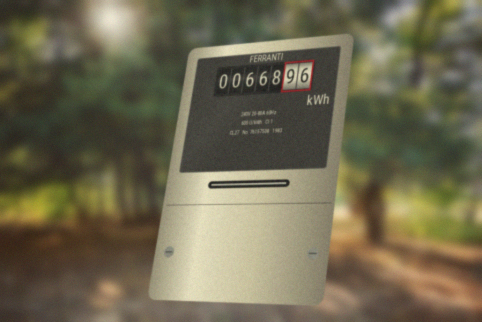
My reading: 668.96 kWh
